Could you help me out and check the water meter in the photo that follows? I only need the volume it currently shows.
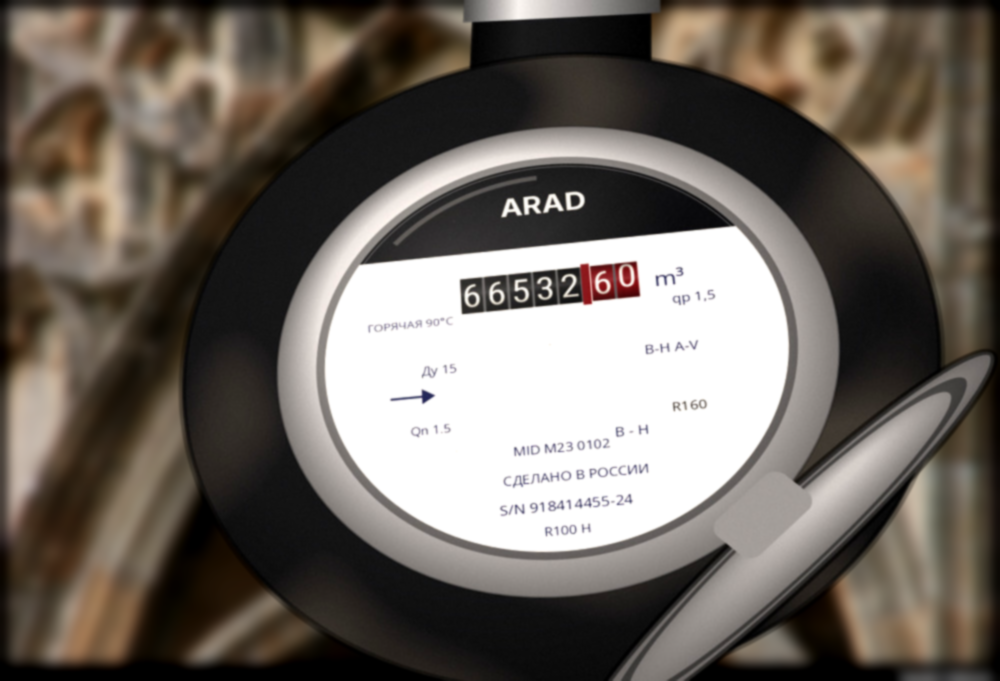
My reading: 66532.60 m³
